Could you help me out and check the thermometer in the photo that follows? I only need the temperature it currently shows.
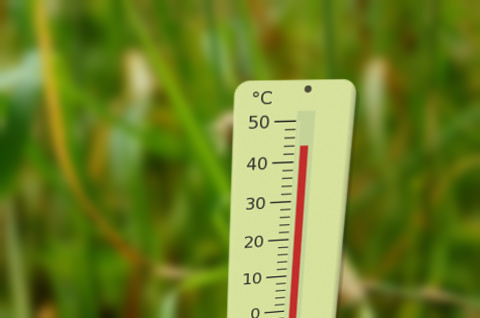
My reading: 44 °C
